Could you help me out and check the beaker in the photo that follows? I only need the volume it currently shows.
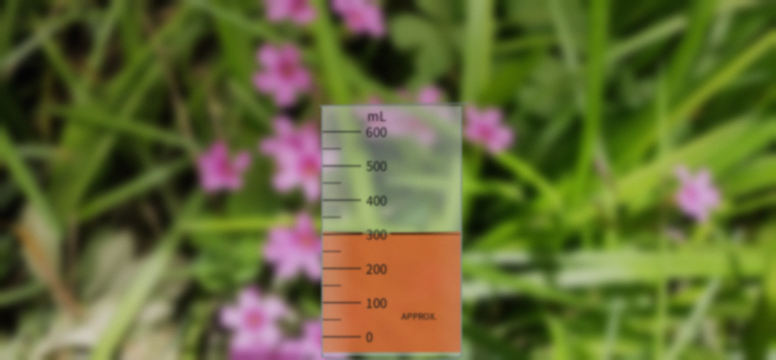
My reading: 300 mL
